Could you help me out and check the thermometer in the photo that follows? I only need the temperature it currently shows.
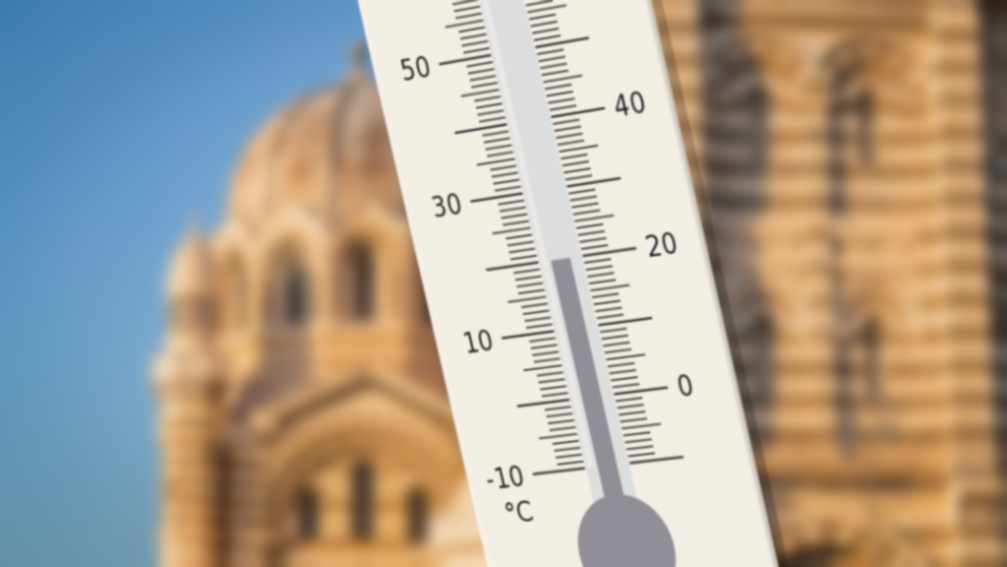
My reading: 20 °C
